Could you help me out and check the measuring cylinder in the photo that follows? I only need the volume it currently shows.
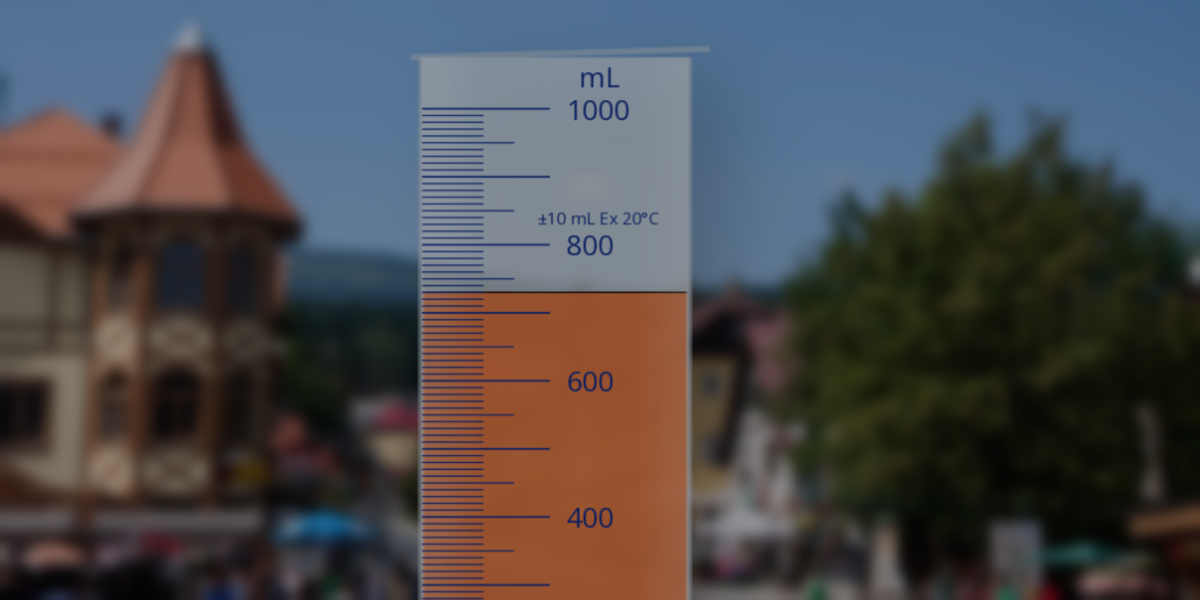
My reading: 730 mL
